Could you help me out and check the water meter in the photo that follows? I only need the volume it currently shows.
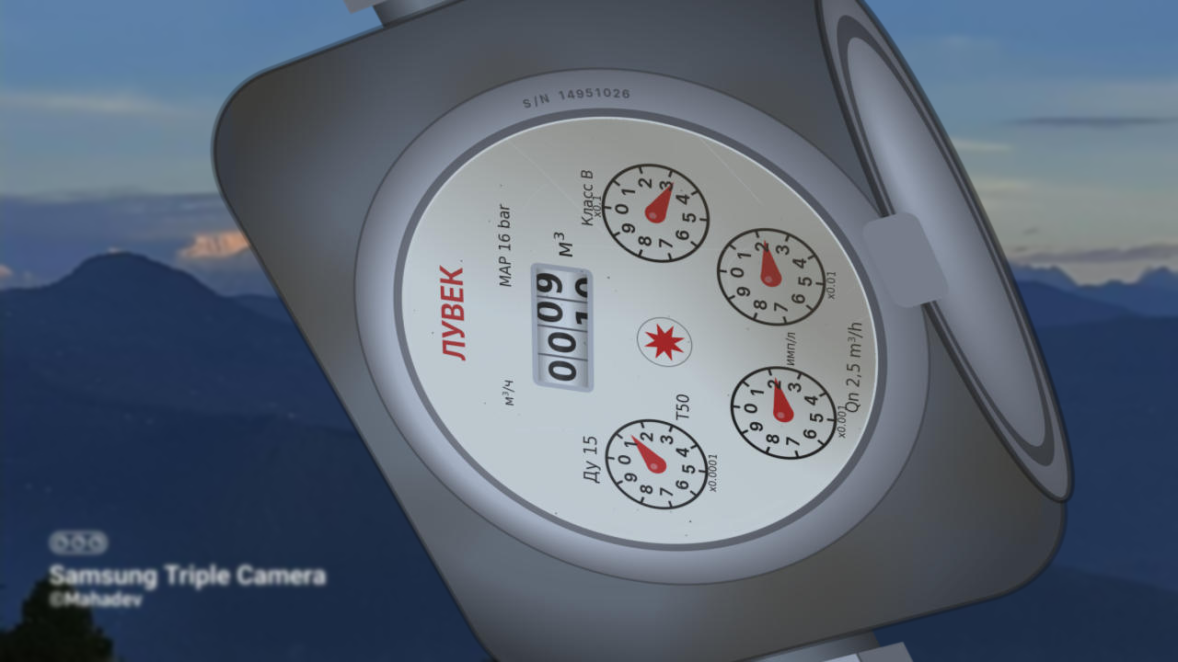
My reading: 9.3221 m³
